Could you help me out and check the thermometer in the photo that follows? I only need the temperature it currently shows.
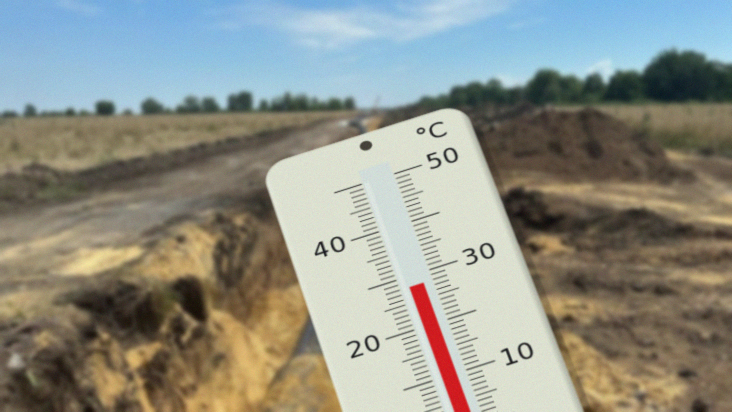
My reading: 28 °C
